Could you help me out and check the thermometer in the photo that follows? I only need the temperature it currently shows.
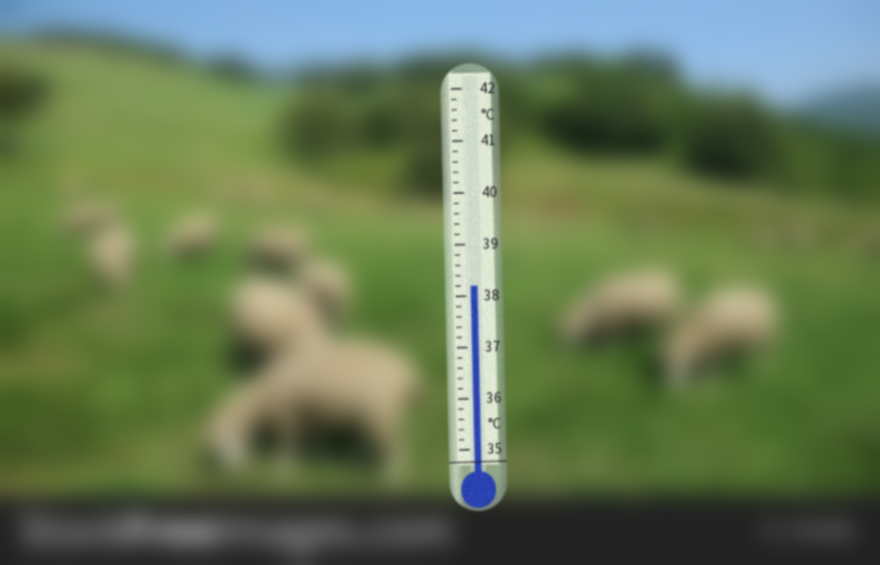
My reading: 38.2 °C
